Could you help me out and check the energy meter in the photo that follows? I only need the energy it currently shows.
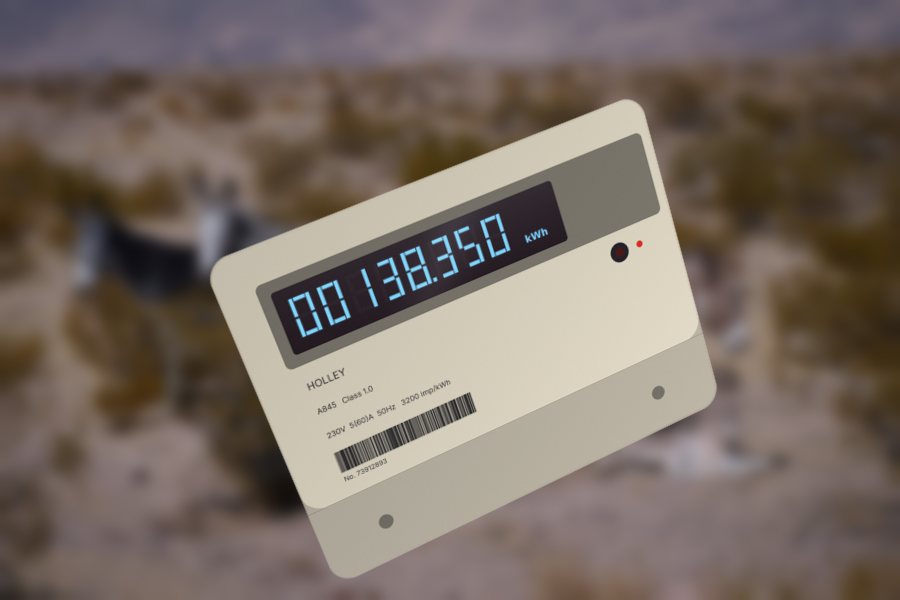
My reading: 138.350 kWh
